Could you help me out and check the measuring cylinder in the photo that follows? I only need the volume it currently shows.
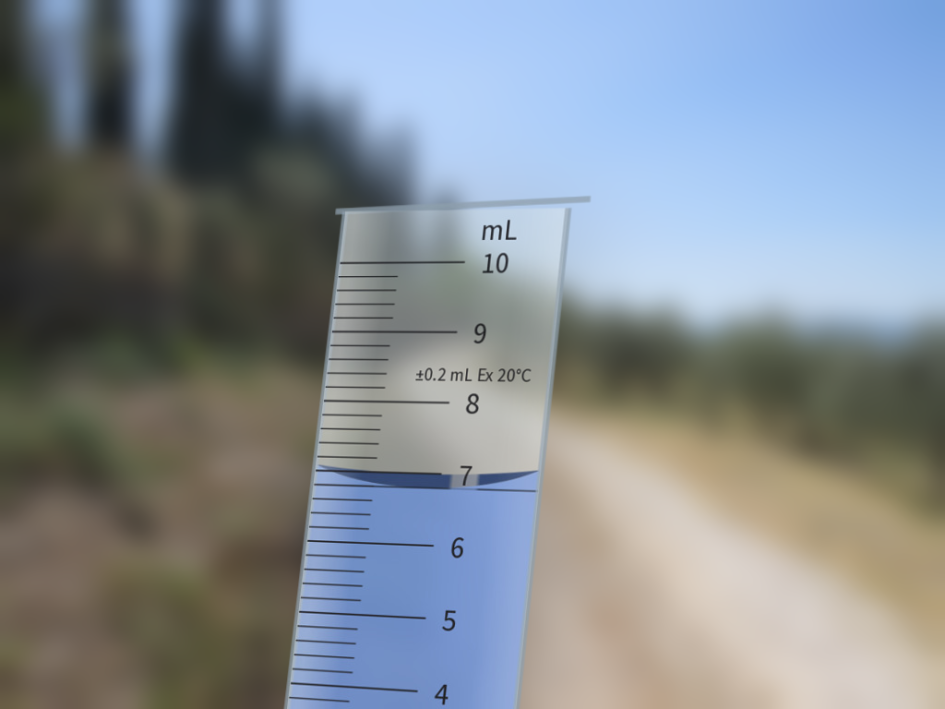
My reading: 6.8 mL
